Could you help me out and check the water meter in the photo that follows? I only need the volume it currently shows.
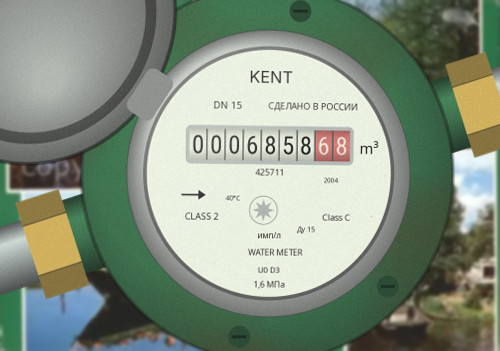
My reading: 6858.68 m³
